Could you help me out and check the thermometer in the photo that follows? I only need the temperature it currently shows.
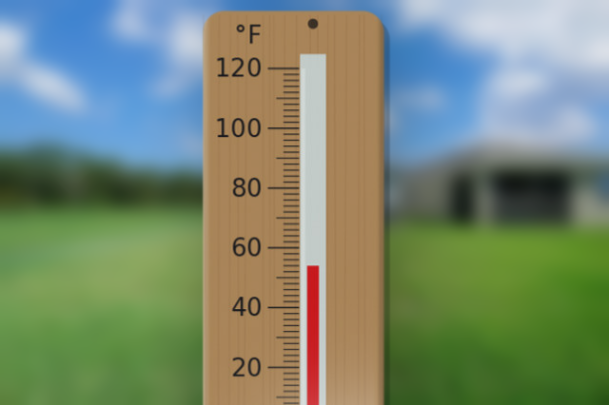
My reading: 54 °F
